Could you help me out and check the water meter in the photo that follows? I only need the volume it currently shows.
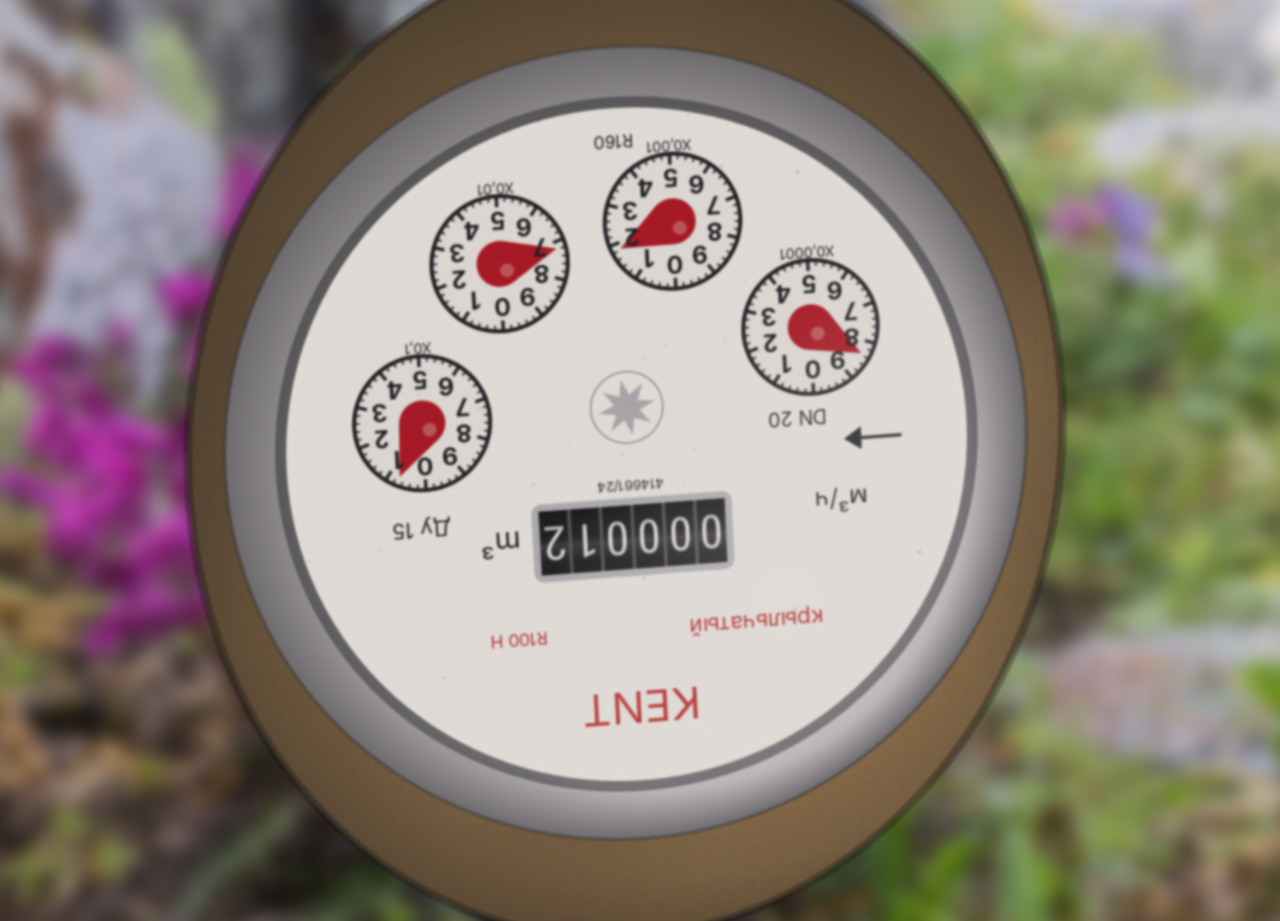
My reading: 12.0718 m³
